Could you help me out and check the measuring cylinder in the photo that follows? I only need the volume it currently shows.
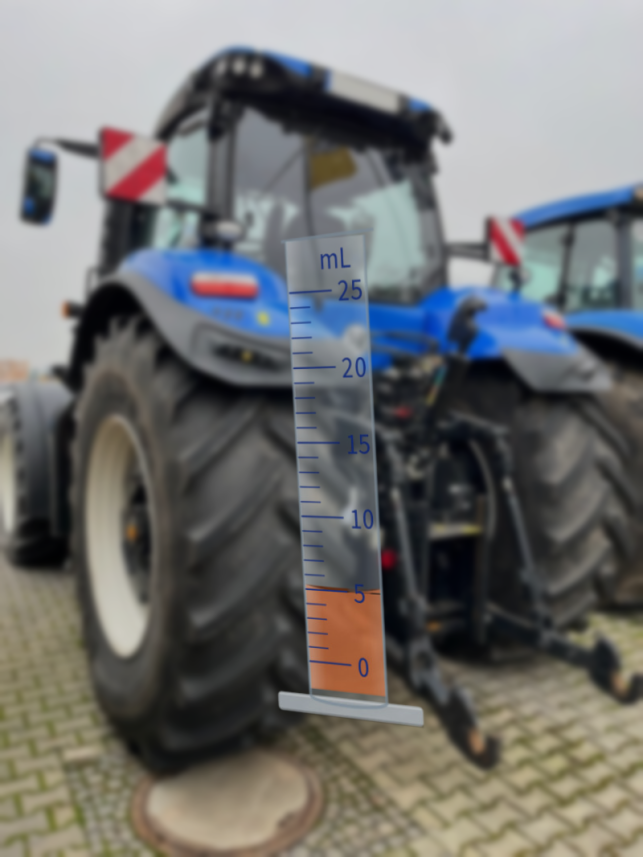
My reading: 5 mL
